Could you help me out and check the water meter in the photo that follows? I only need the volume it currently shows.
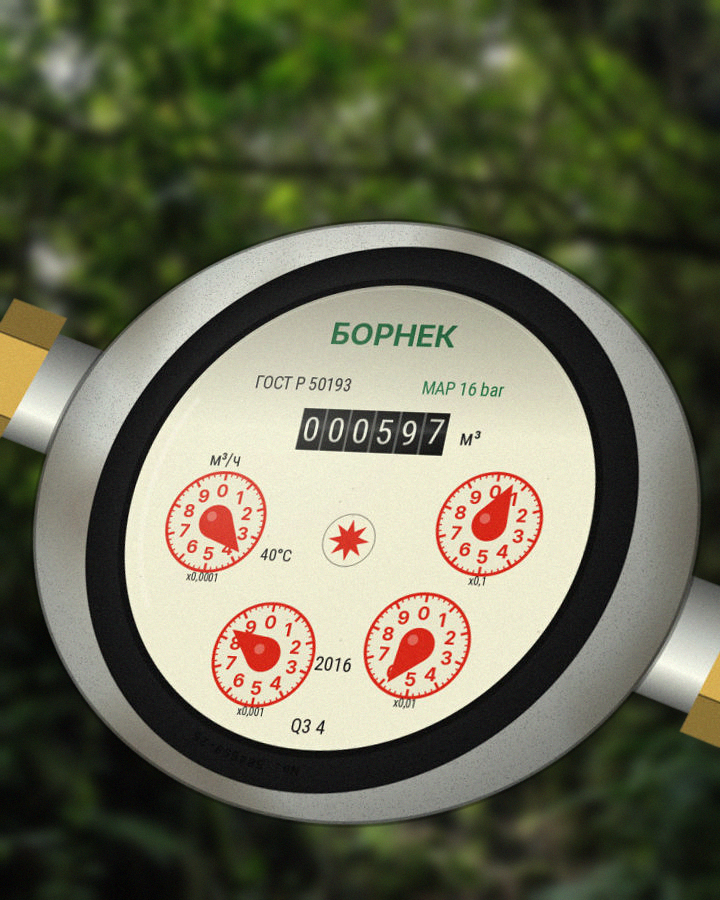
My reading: 597.0583 m³
